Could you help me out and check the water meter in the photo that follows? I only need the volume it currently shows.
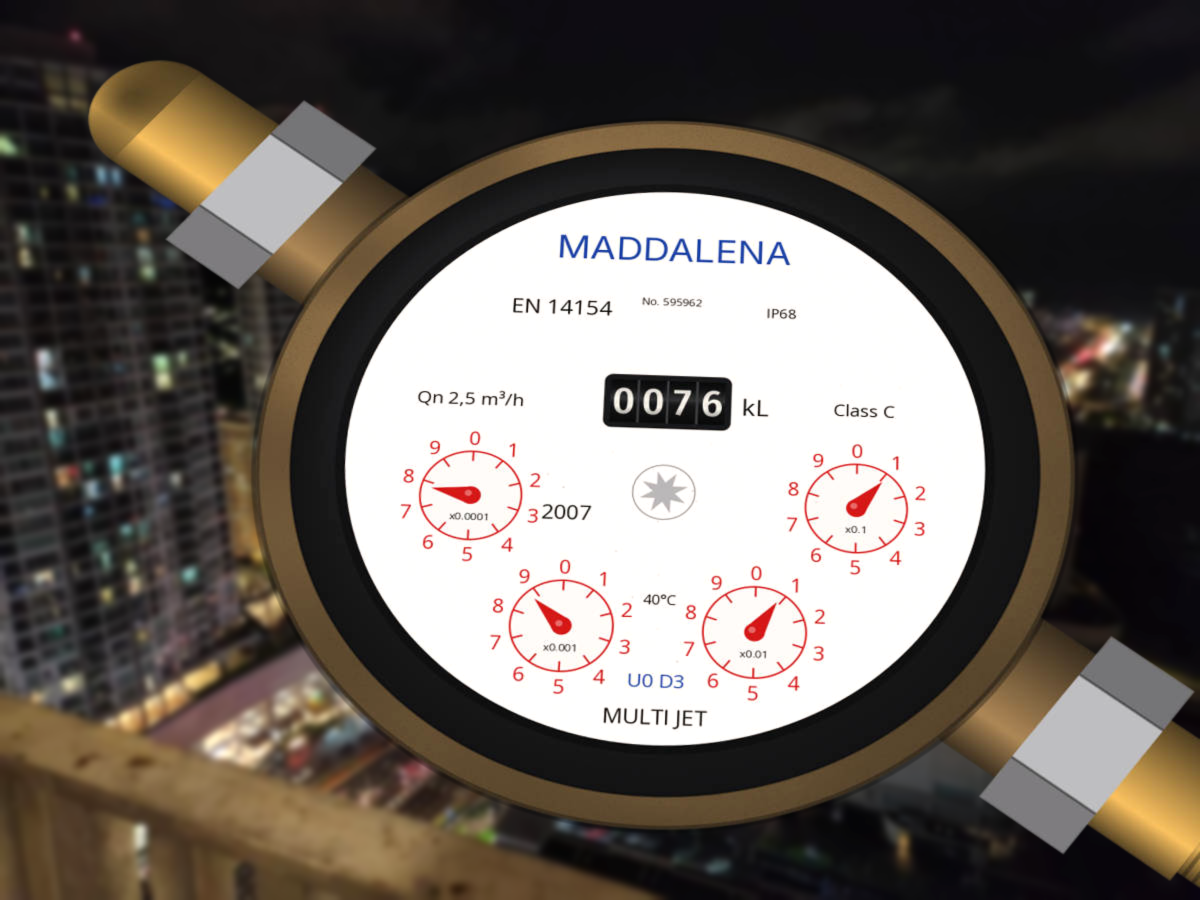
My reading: 76.1087 kL
